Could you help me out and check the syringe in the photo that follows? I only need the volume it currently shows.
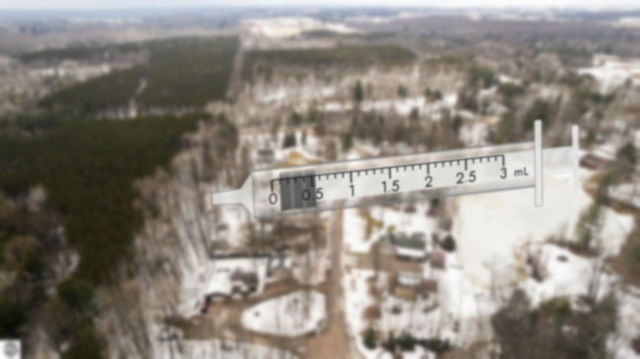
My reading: 0.1 mL
